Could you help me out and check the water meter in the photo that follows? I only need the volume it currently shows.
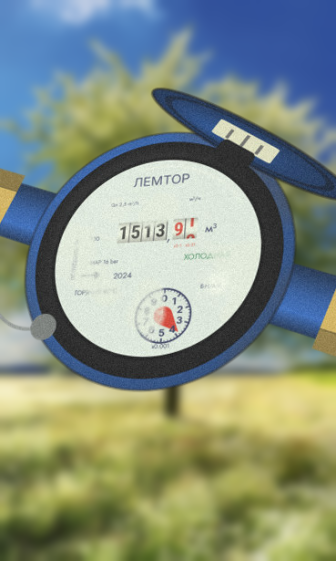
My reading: 1513.913 m³
